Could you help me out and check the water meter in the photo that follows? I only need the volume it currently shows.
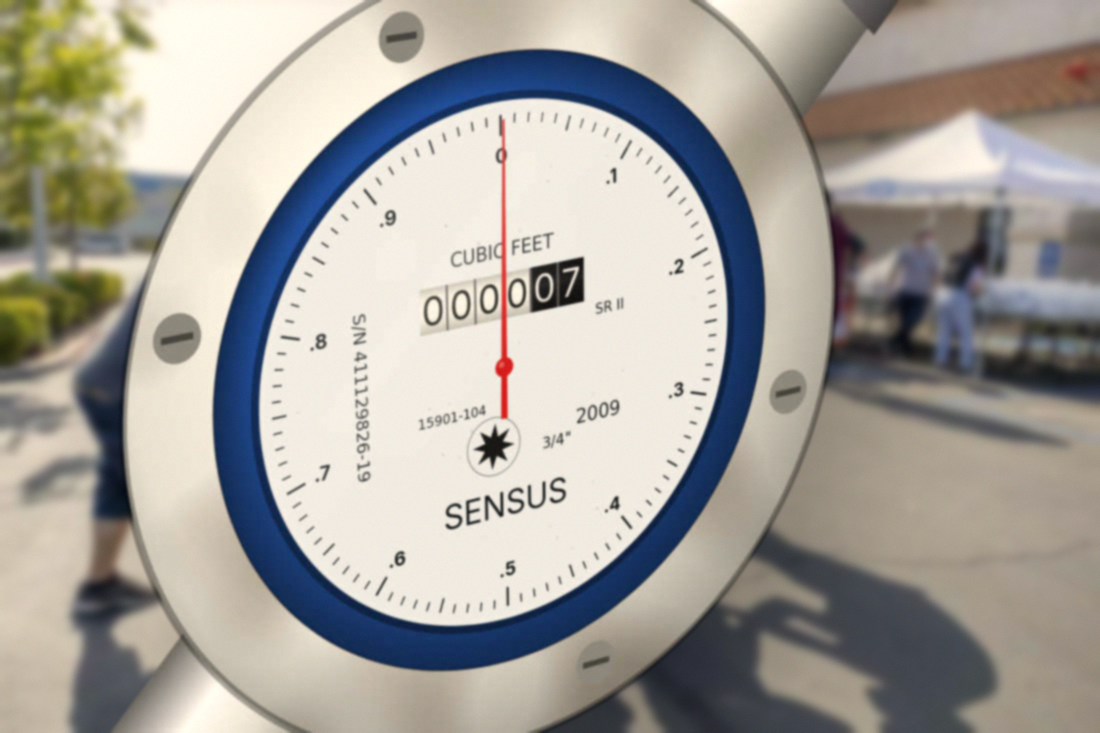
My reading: 7.00 ft³
